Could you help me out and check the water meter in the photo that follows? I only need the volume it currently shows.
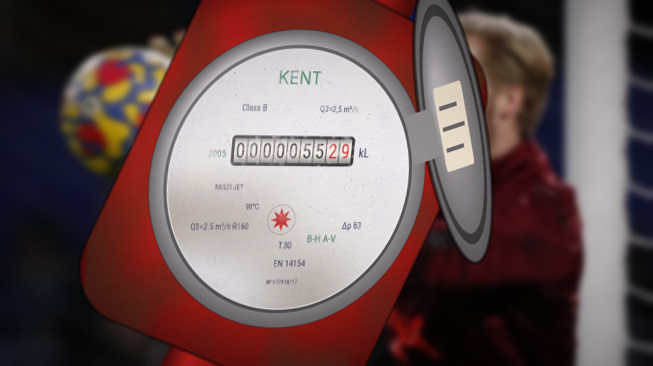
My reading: 55.29 kL
